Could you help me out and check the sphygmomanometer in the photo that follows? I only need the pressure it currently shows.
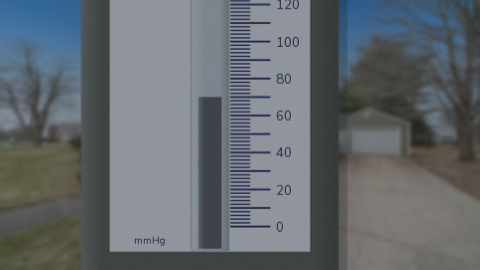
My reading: 70 mmHg
